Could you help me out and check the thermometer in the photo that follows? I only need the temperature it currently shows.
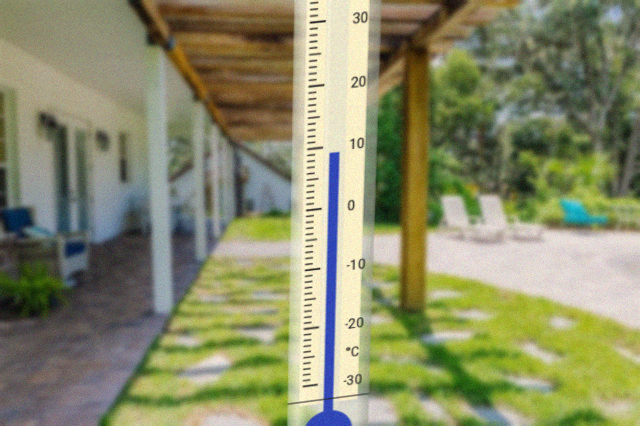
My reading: 9 °C
